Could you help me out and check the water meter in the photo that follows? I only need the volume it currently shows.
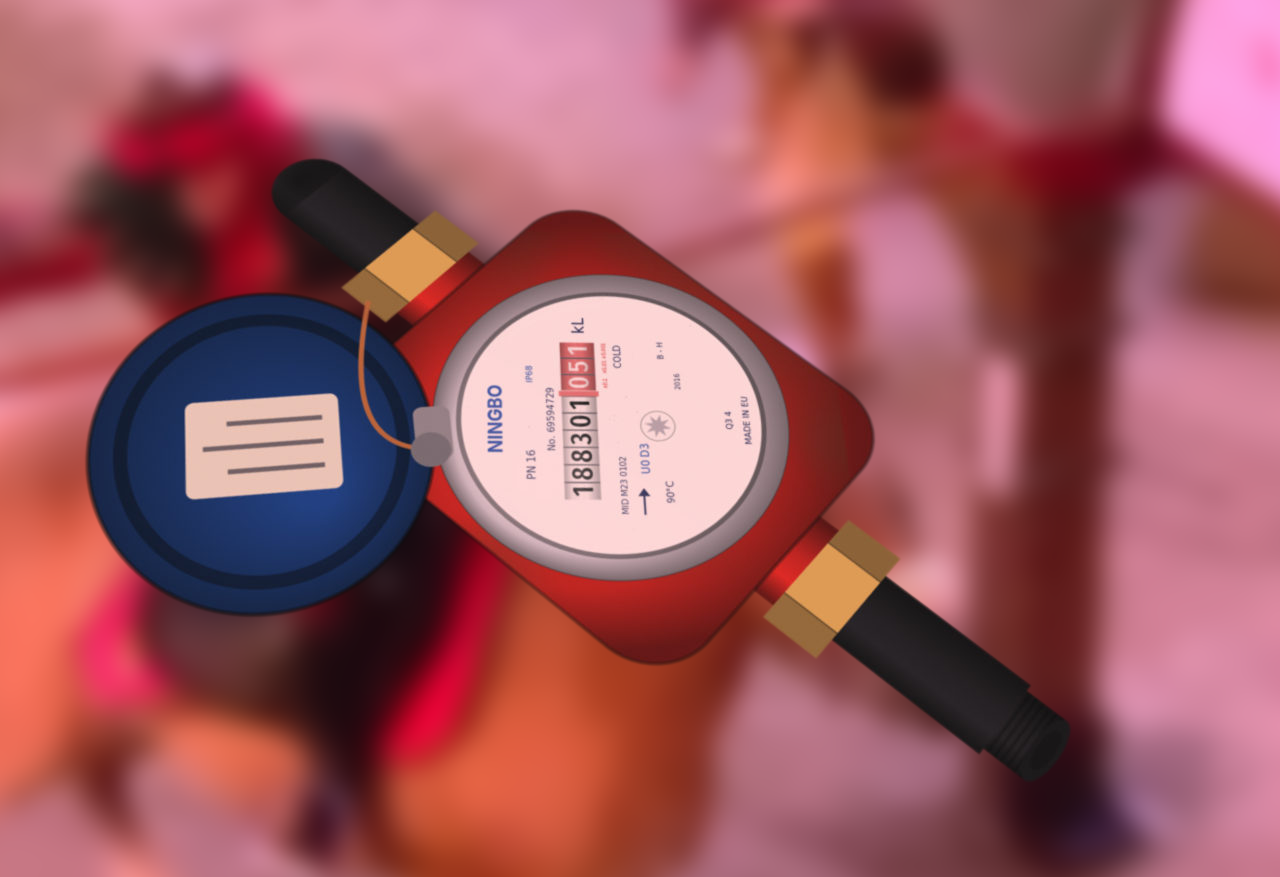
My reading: 188301.051 kL
